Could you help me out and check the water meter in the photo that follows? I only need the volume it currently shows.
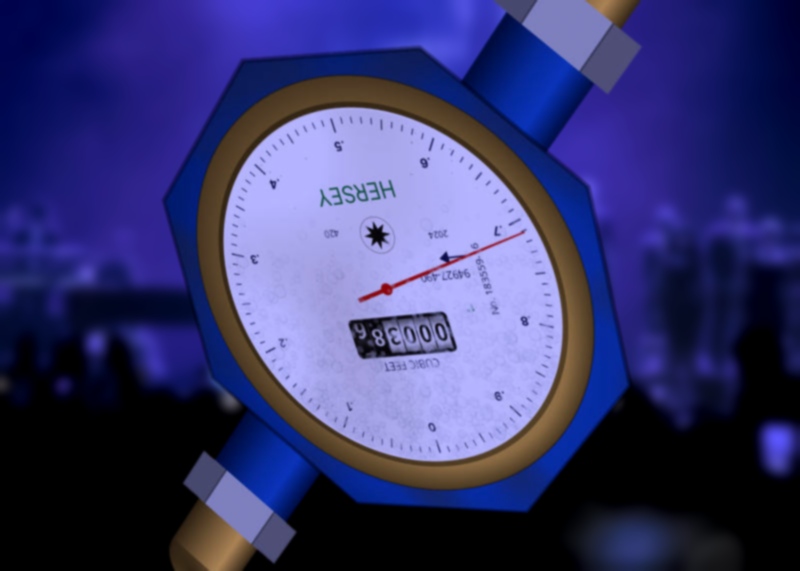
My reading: 385.71 ft³
